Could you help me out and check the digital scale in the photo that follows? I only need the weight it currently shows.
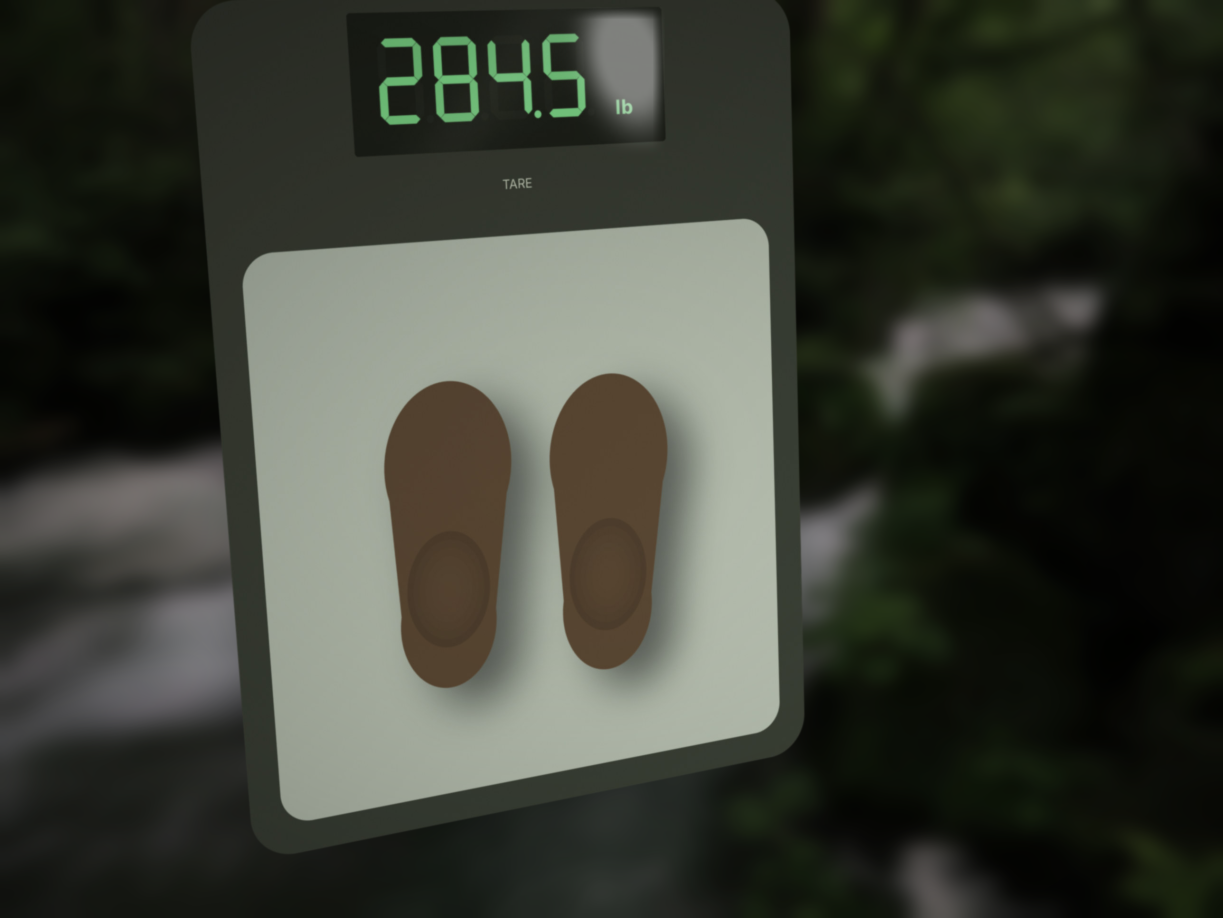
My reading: 284.5 lb
